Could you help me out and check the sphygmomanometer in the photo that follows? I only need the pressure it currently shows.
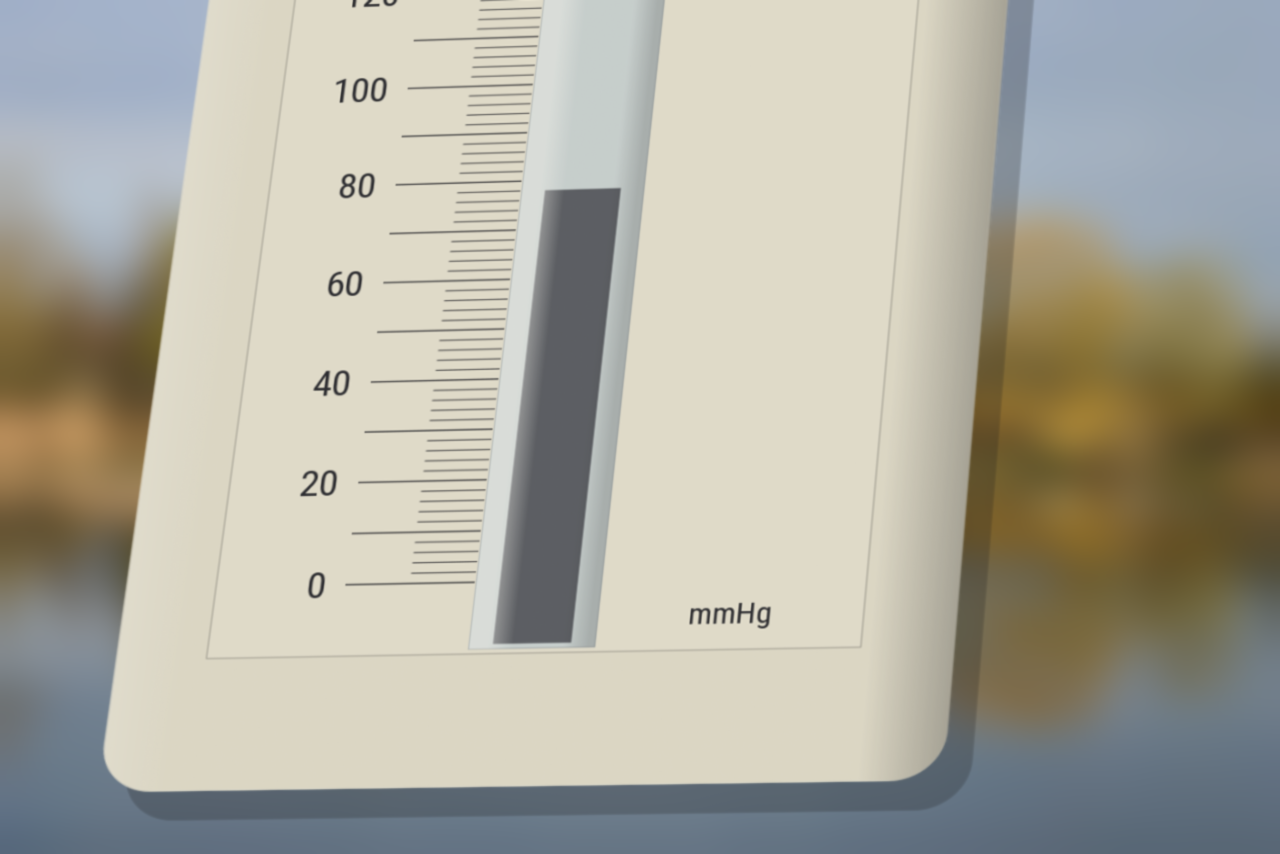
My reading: 78 mmHg
